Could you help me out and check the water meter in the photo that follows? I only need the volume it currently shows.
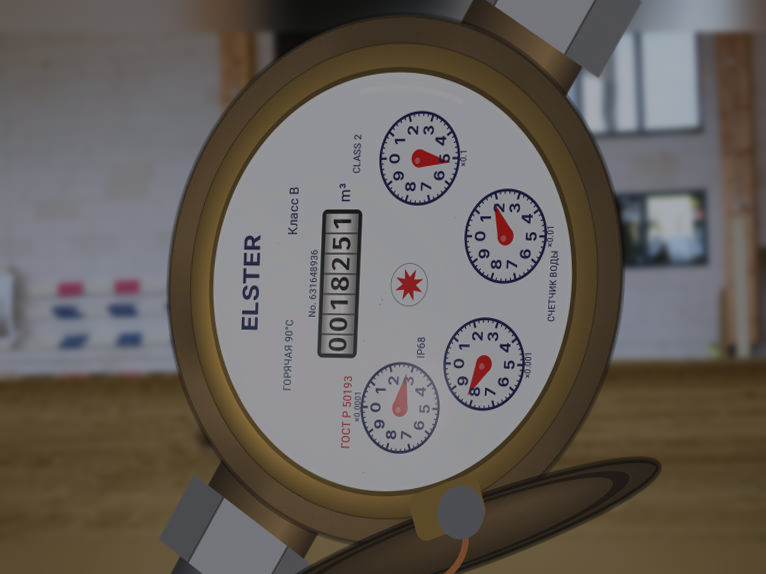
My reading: 18251.5182 m³
